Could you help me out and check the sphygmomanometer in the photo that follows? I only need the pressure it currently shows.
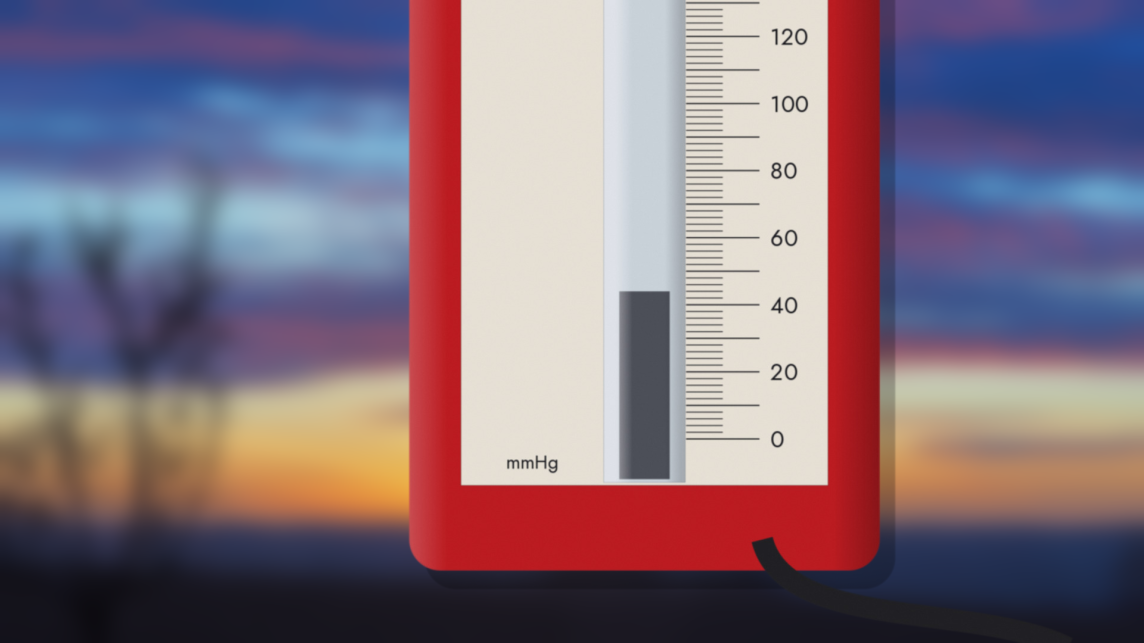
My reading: 44 mmHg
